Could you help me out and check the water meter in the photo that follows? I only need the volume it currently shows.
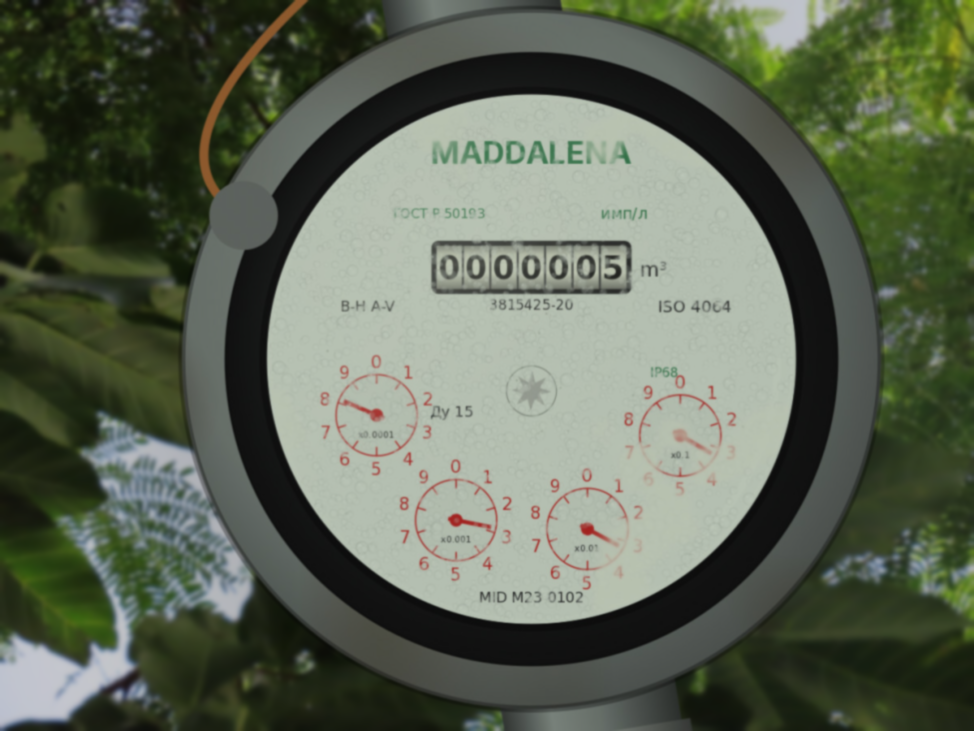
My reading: 5.3328 m³
